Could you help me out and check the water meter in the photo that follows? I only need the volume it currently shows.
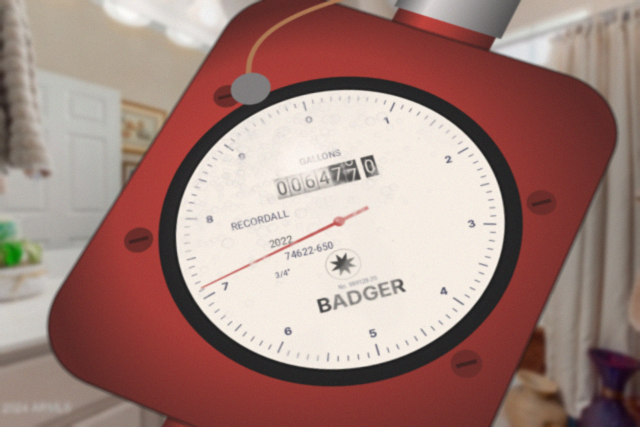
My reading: 64767.1 gal
